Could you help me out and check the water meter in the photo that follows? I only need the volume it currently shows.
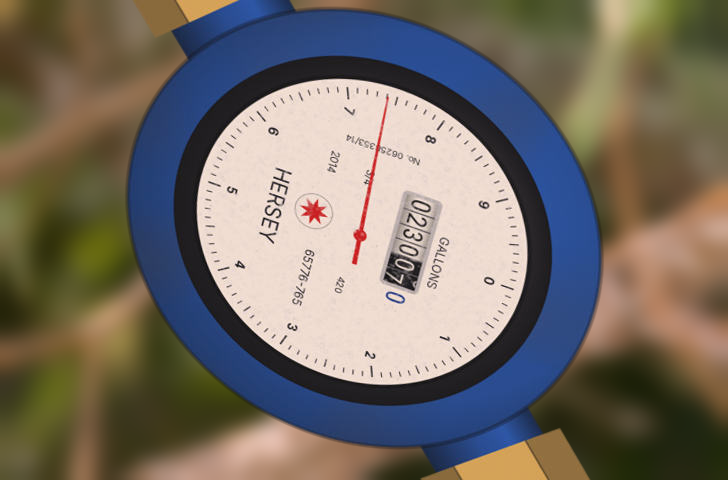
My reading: 230067.4 gal
